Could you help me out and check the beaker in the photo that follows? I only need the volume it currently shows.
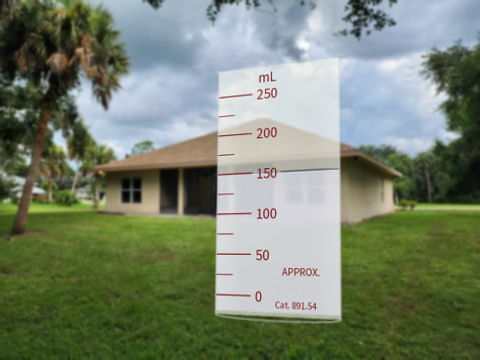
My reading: 150 mL
